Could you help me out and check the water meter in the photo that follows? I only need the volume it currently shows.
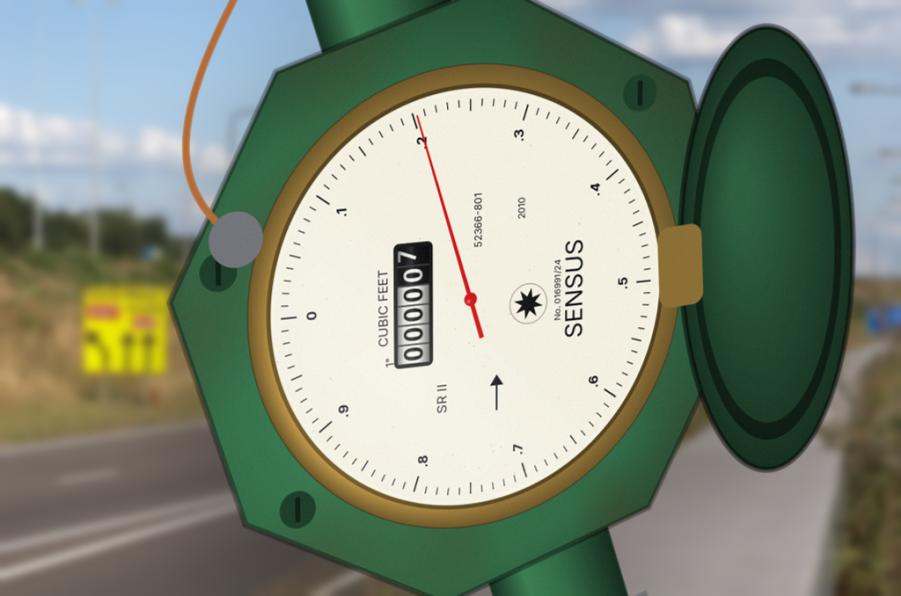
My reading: 7.20 ft³
